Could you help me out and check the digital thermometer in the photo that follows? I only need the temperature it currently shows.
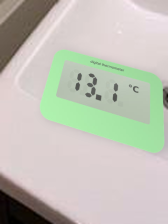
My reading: 13.1 °C
